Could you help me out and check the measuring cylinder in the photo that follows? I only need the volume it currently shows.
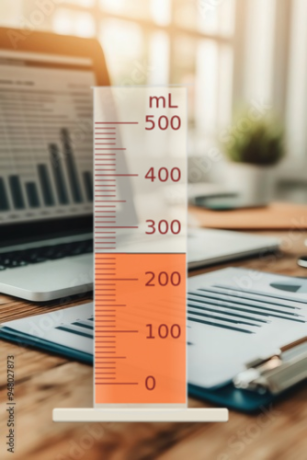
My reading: 250 mL
